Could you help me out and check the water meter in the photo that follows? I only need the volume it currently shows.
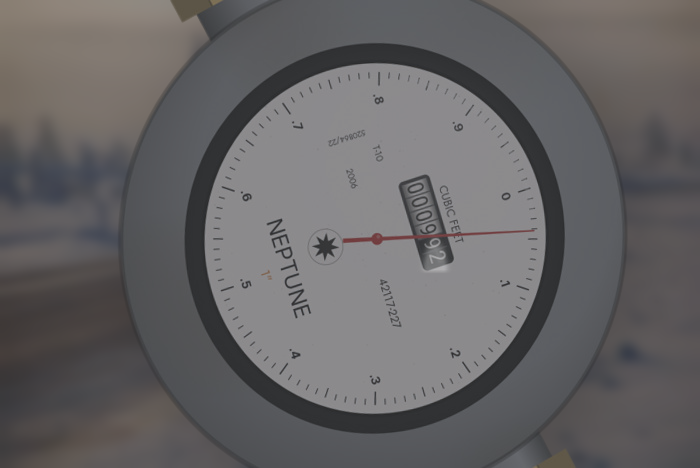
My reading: 992.04 ft³
